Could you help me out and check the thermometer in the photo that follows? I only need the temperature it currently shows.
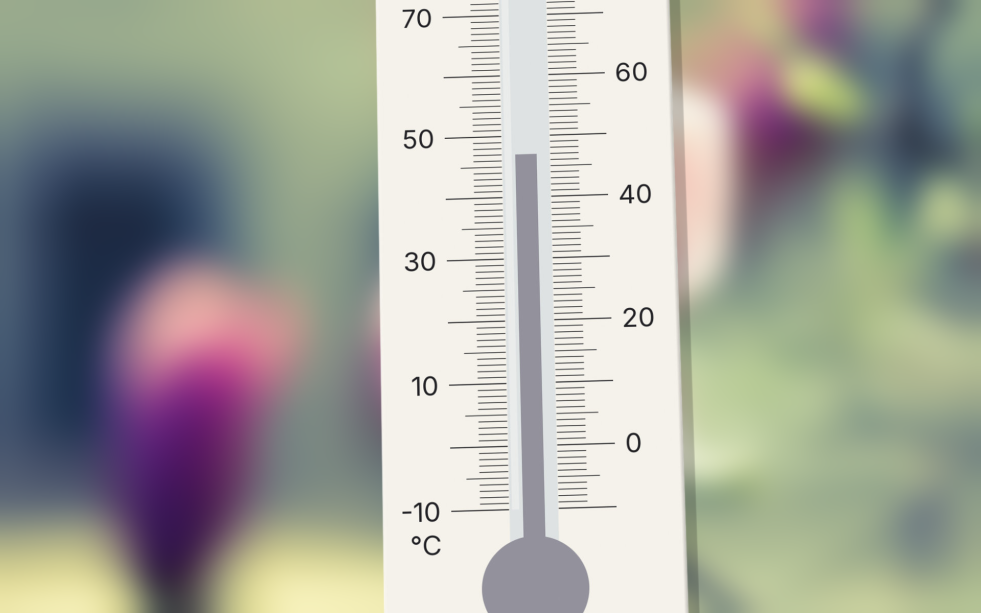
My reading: 47 °C
